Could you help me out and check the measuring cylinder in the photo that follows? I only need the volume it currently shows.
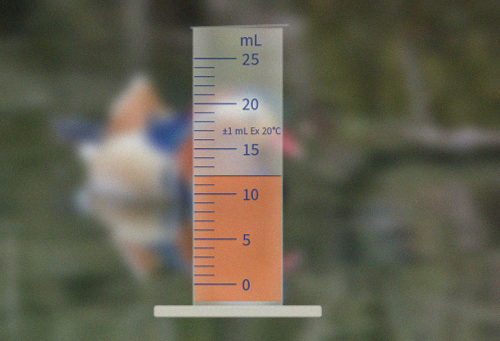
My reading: 12 mL
